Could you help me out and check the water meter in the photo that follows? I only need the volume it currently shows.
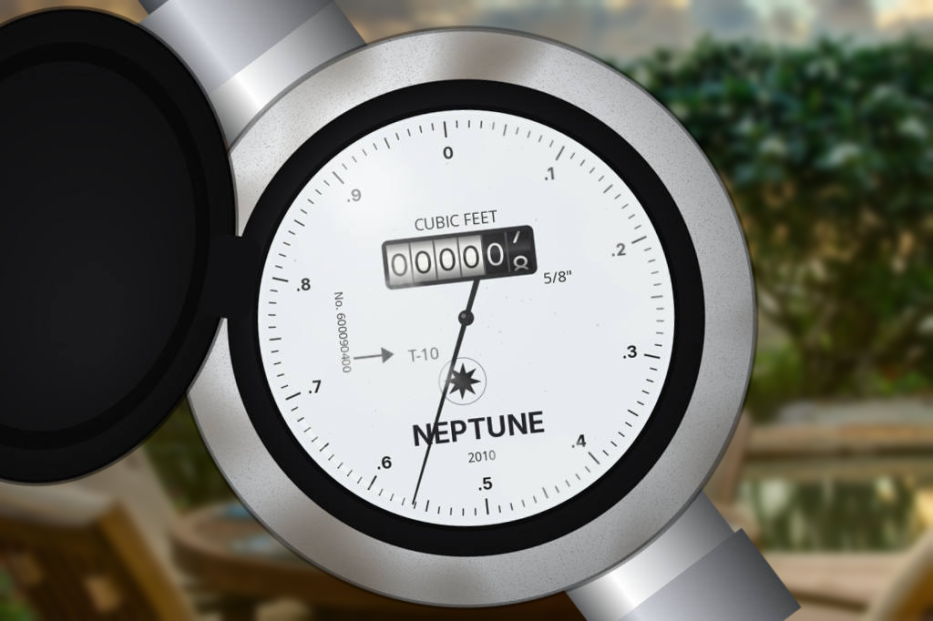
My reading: 7.56 ft³
